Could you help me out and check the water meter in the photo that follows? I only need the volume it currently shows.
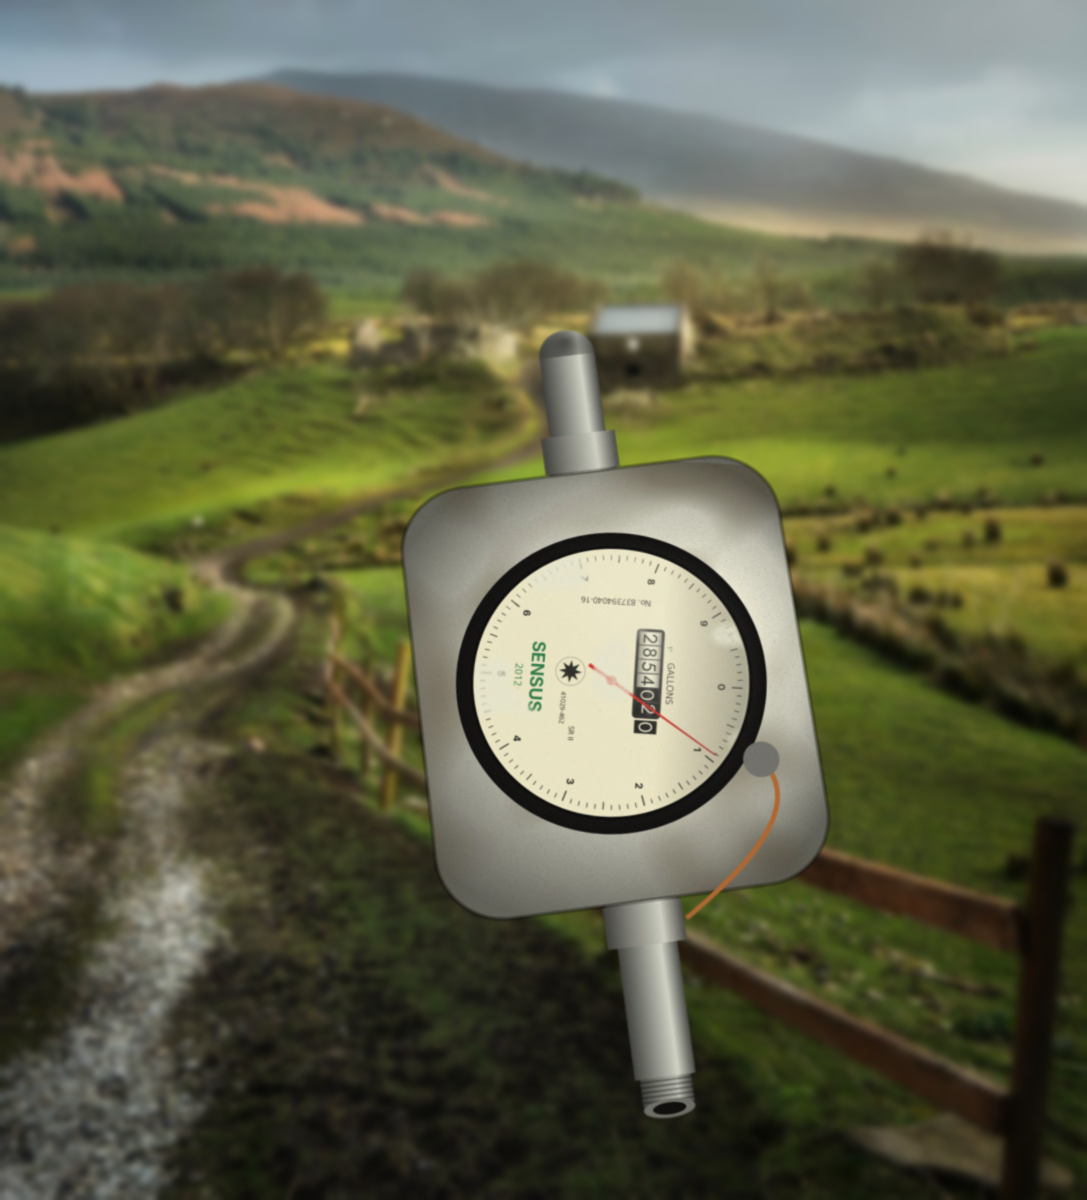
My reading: 2854020.9 gal
